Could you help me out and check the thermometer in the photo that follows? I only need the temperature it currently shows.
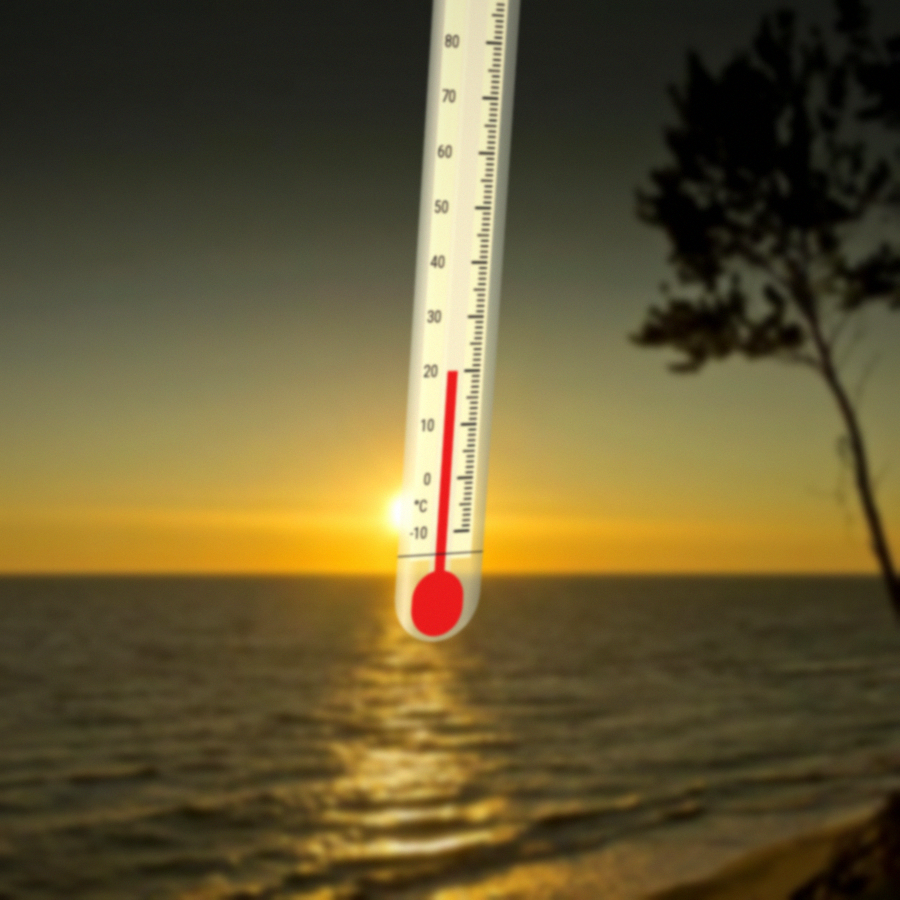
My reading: 20 °C
